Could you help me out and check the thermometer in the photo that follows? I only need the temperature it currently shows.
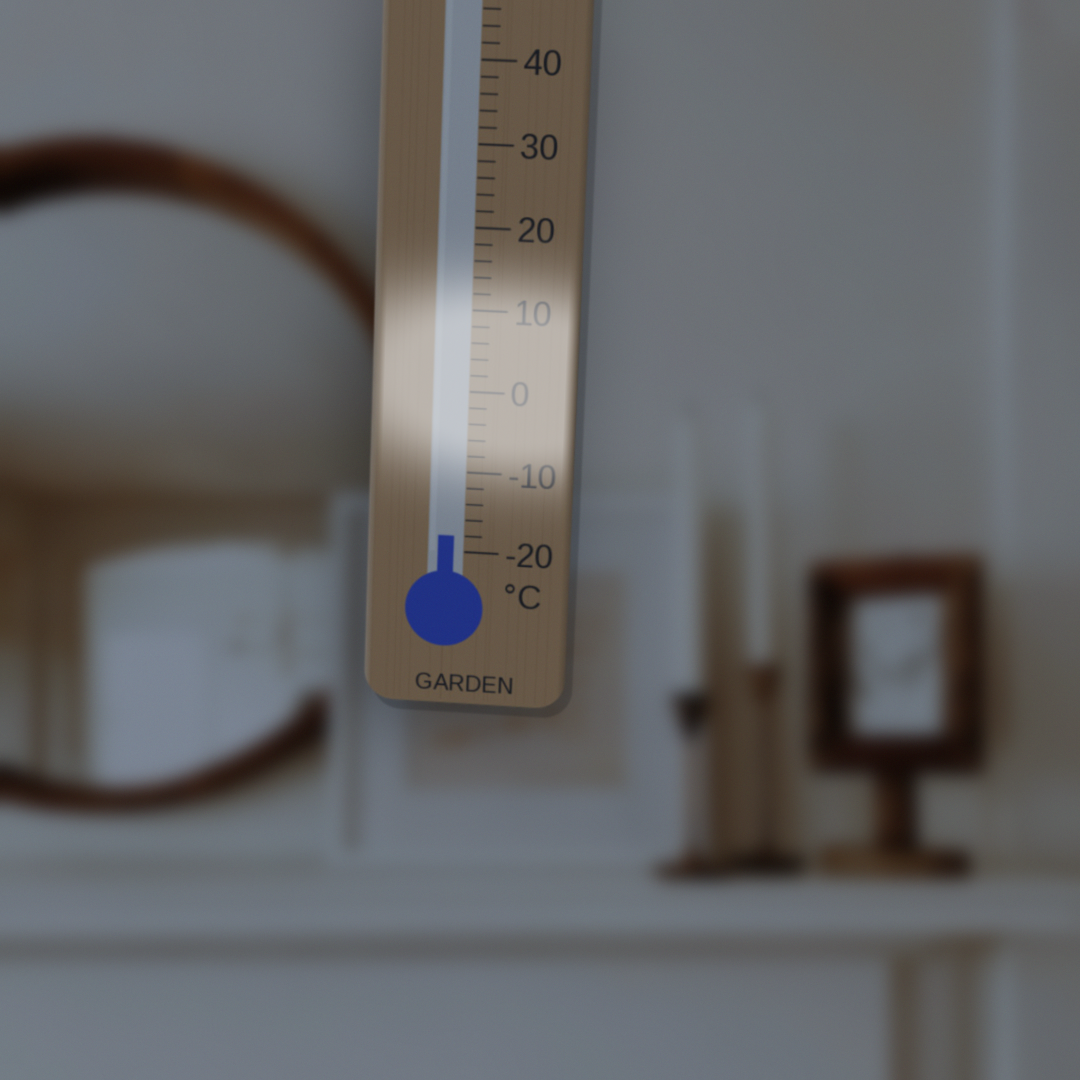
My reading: -18 °C
